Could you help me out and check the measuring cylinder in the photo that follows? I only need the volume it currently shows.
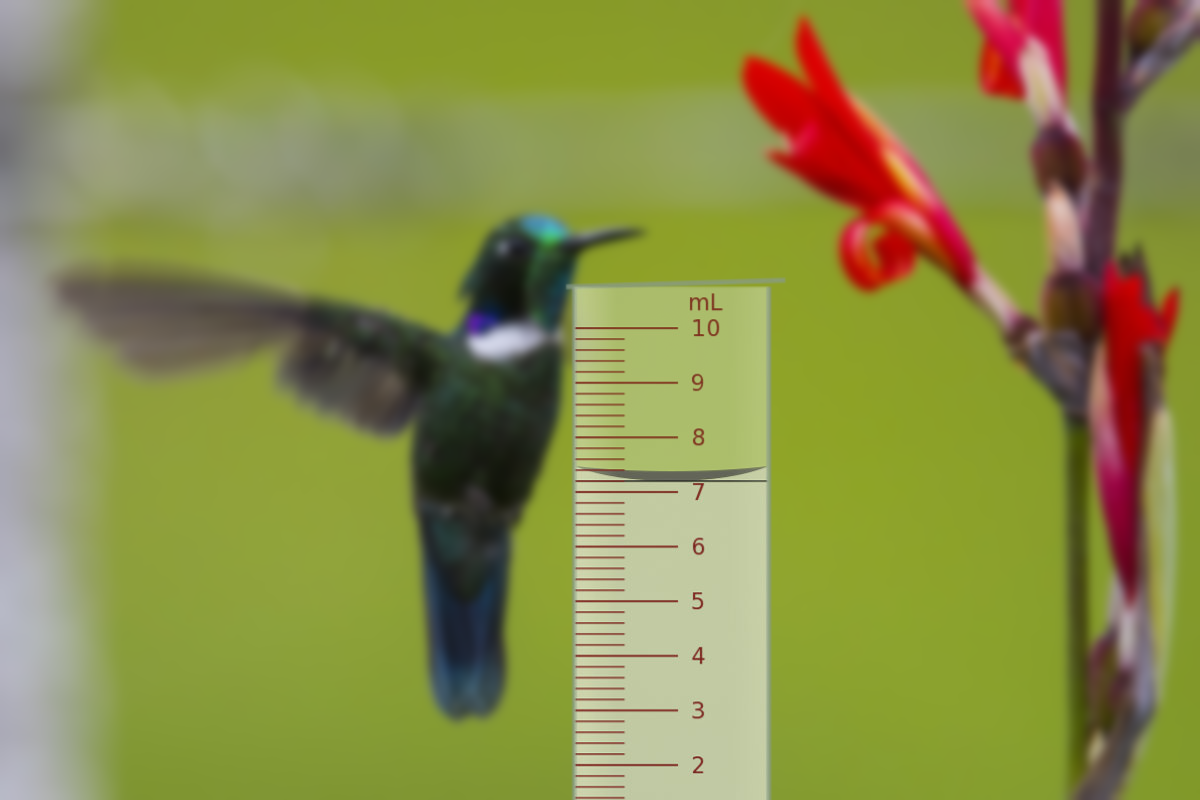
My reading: 7.2 mL
